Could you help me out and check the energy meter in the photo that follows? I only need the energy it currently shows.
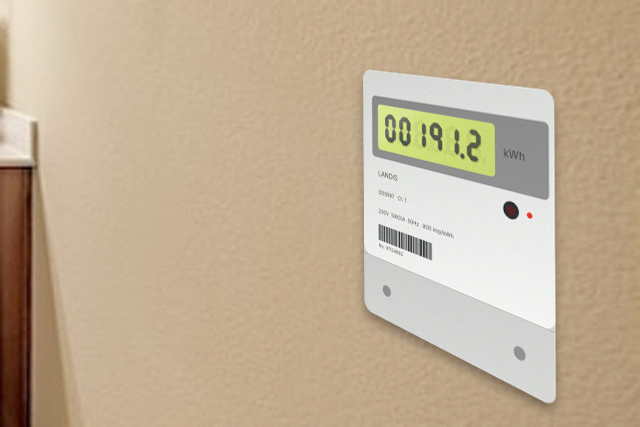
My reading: 191.2 kWh
